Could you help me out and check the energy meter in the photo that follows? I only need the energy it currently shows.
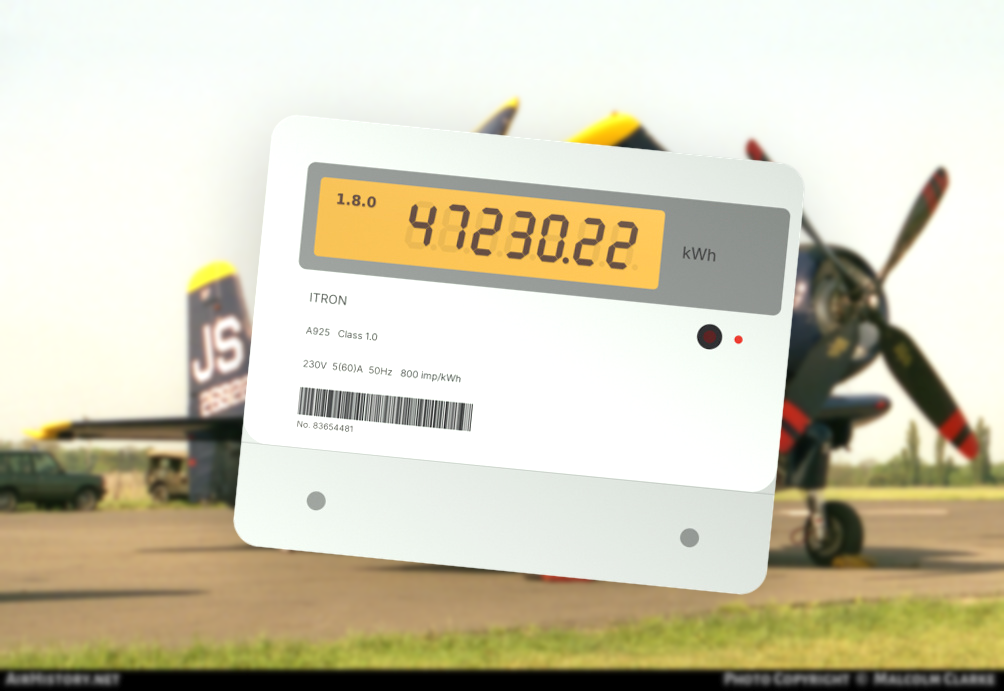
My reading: 47230.22 kWh
